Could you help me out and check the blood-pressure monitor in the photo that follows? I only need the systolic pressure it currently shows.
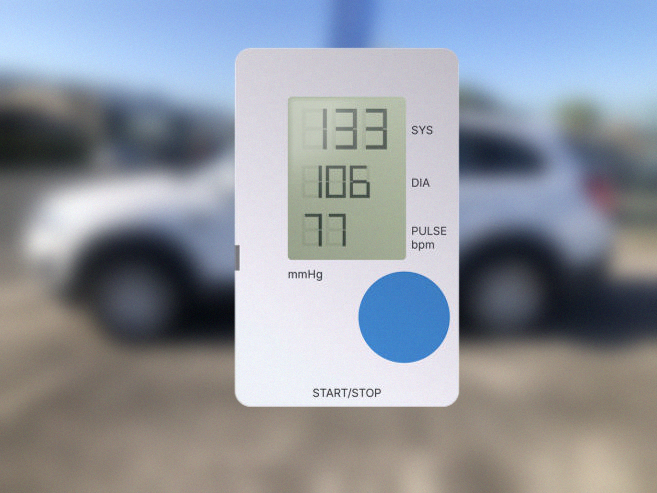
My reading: 133 mmHg
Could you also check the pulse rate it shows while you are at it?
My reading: 77 bpm
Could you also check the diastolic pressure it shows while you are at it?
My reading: 106 mmHg
